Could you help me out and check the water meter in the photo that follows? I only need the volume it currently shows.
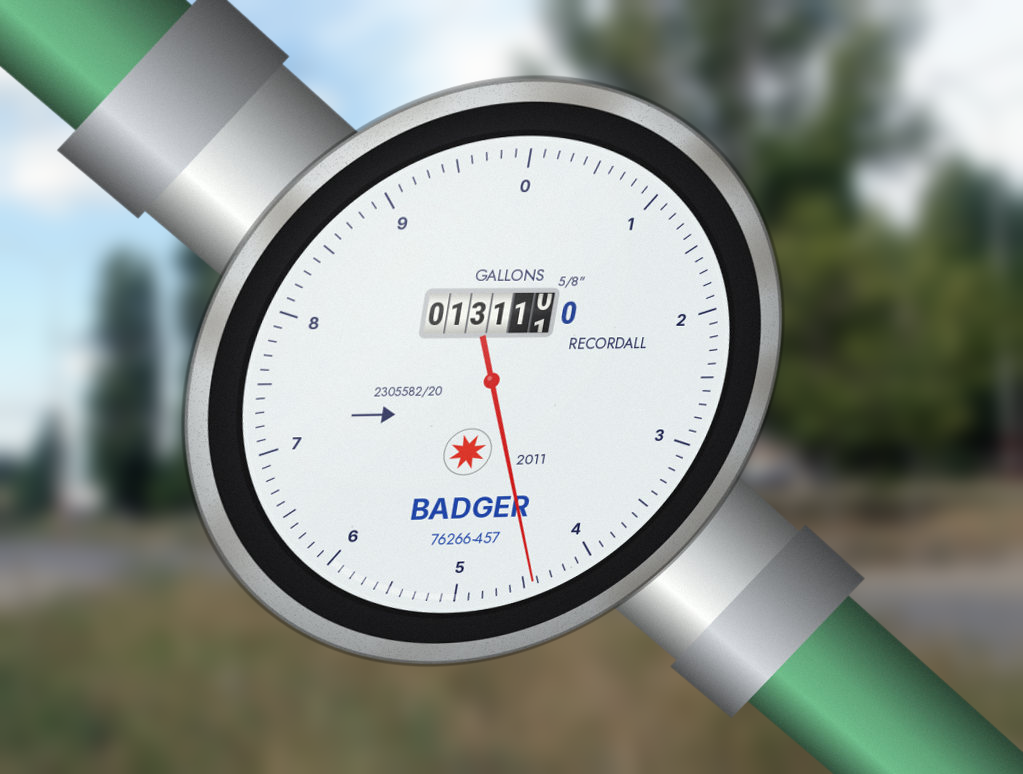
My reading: 131104.4 gal
